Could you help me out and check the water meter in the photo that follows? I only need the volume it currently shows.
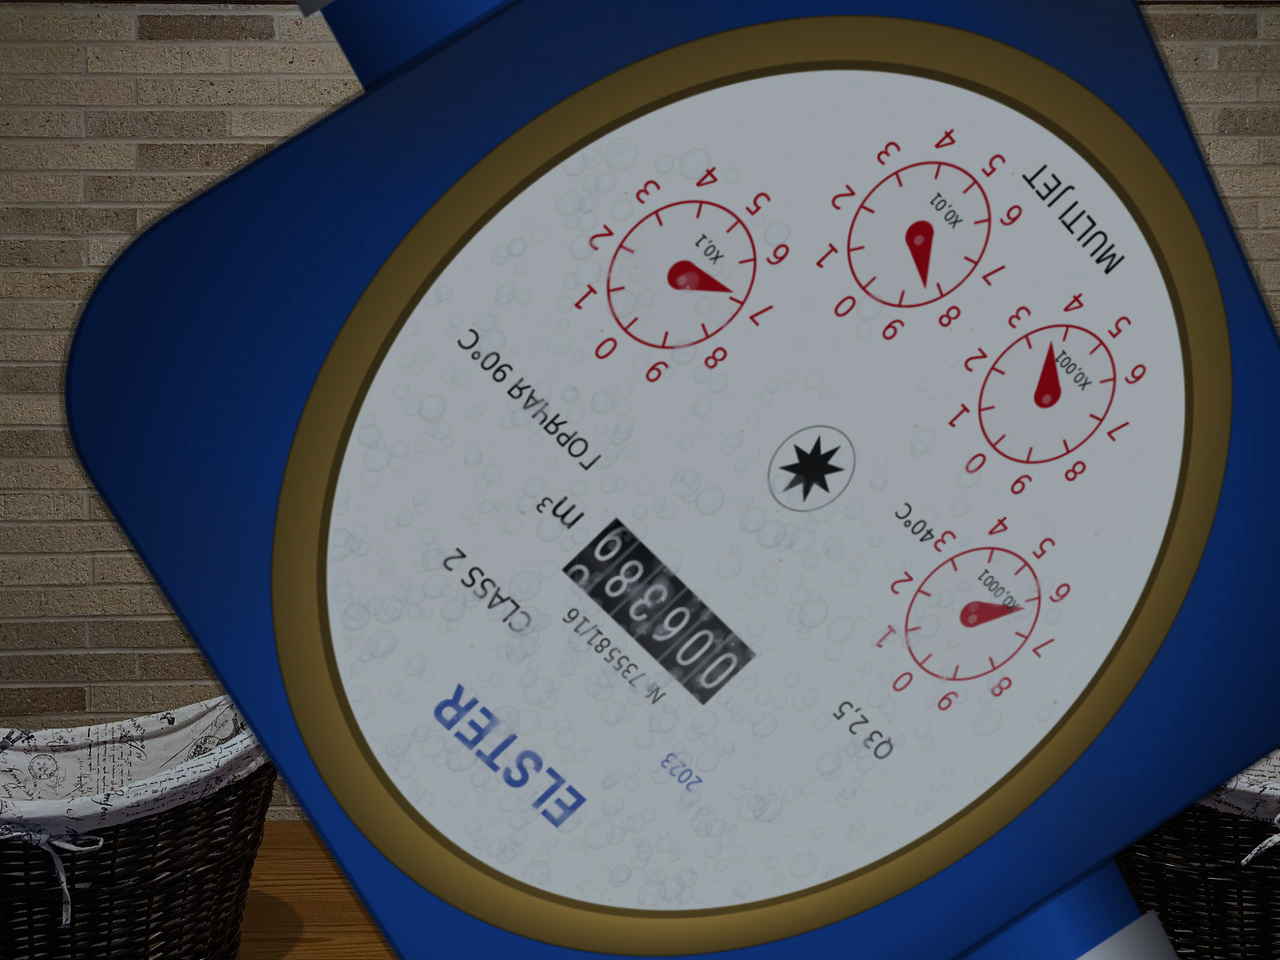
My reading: 6388.6836 m³
